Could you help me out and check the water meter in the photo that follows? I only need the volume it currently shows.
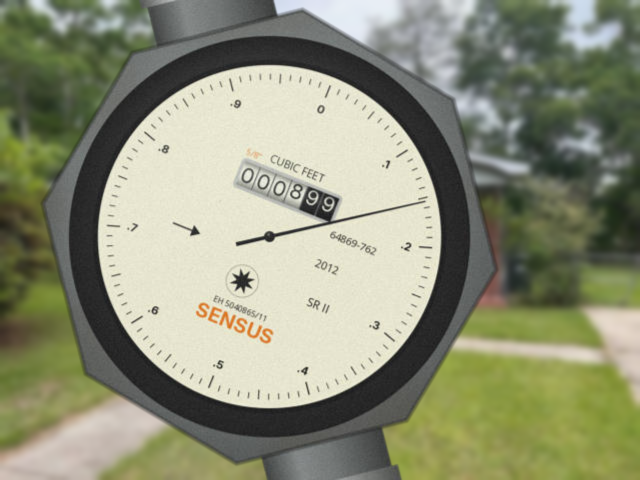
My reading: 899.15 ft³
